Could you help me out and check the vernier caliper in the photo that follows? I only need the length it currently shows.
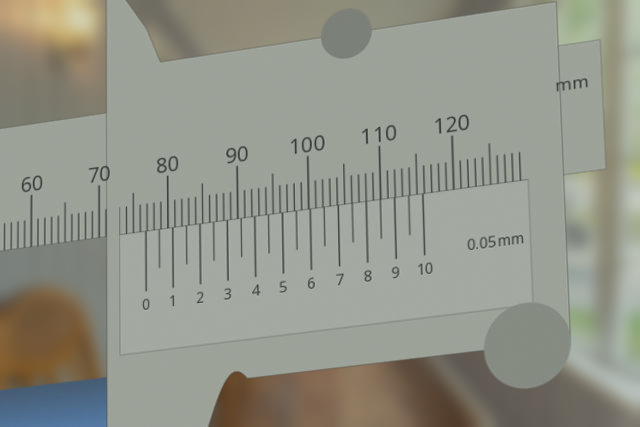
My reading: 76.8 mm
